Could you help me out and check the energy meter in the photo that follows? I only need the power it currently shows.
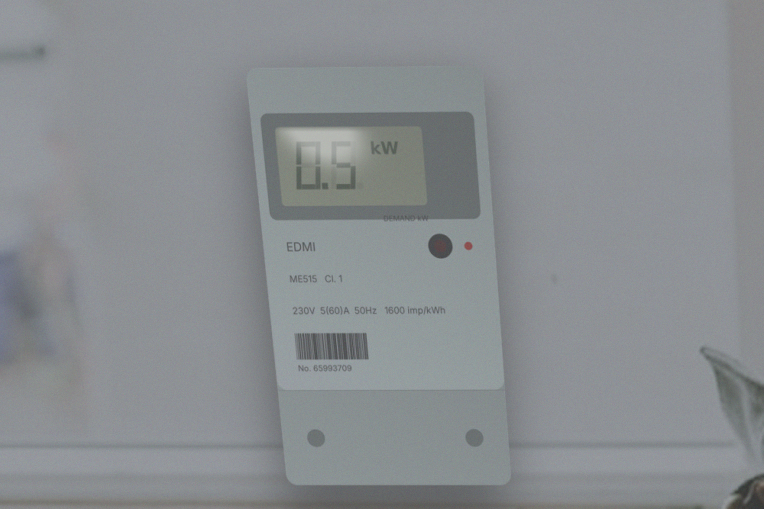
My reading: 0.5 kW
